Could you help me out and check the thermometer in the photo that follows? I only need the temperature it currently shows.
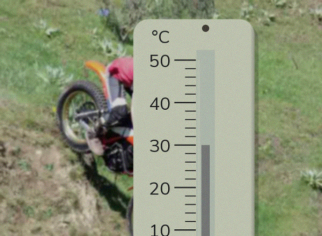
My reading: 30 °C
